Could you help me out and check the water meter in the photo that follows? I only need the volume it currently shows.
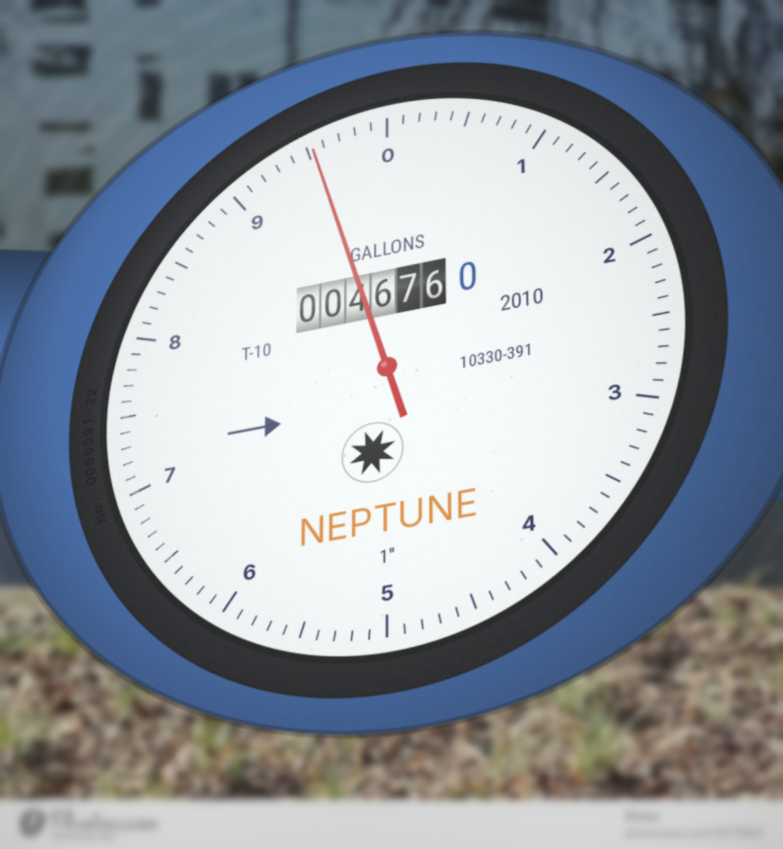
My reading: 46759.5 gal
